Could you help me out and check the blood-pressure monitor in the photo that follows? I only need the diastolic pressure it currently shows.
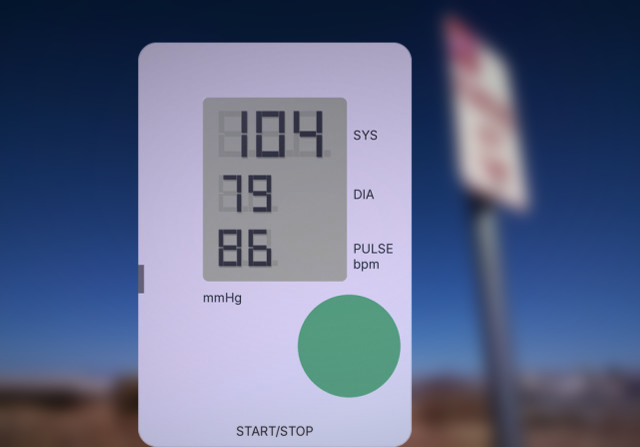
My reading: 79 mmHg
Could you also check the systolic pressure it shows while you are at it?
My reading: 104 mmHg
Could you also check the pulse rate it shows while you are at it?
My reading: 86 bpm
